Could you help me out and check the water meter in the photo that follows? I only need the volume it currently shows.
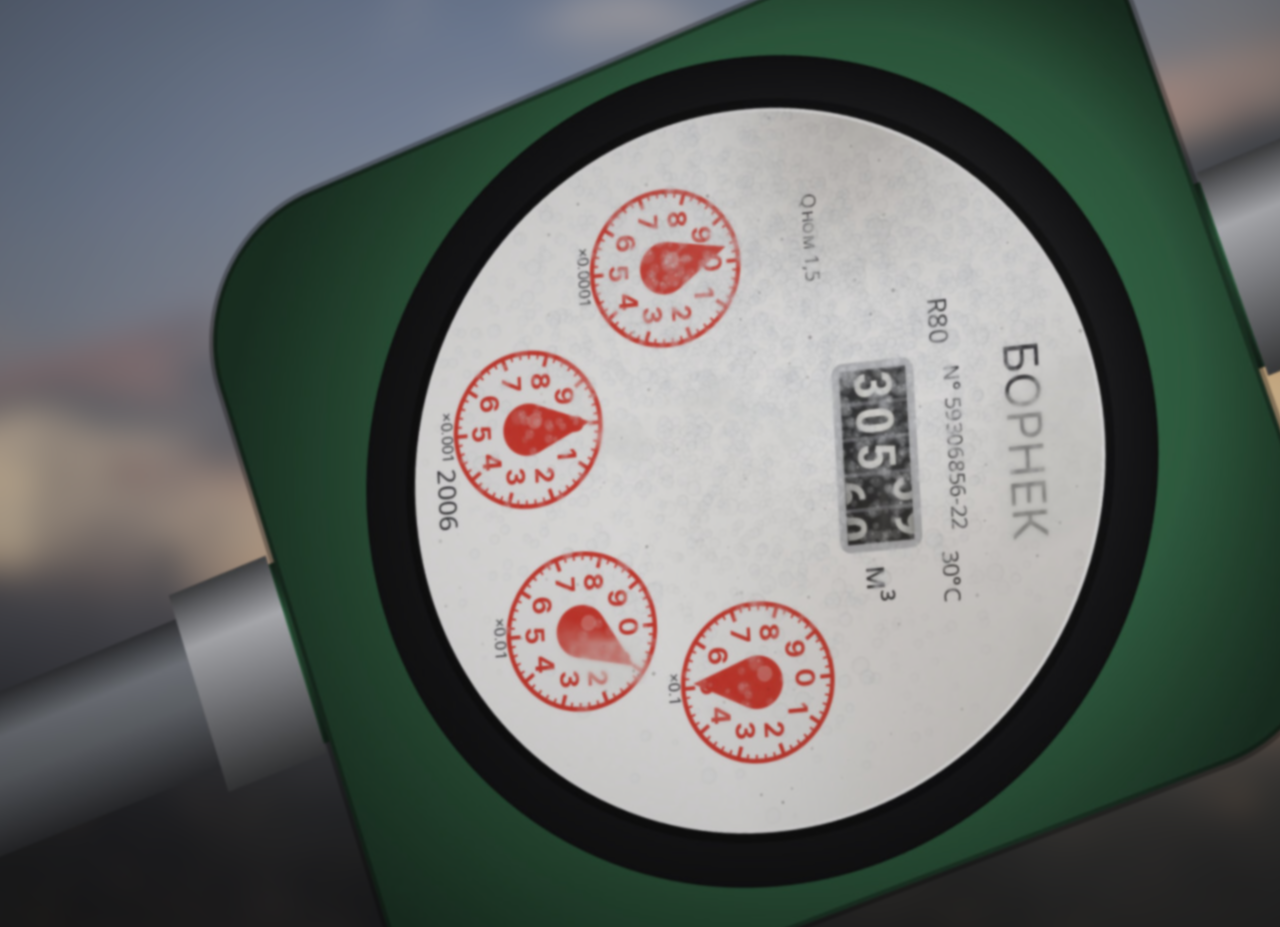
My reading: 30559.5099 m³
